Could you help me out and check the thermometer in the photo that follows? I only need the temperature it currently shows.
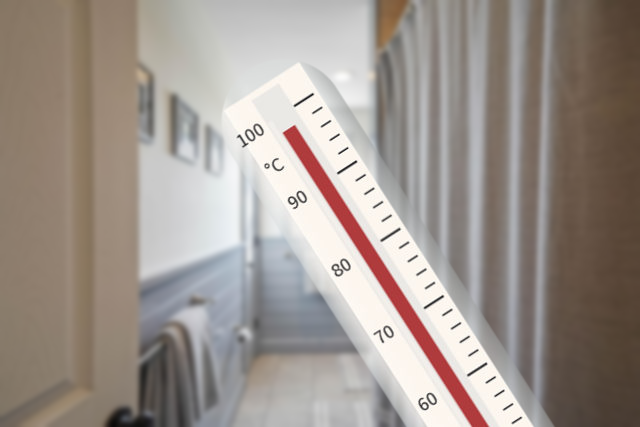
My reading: 98 °C
